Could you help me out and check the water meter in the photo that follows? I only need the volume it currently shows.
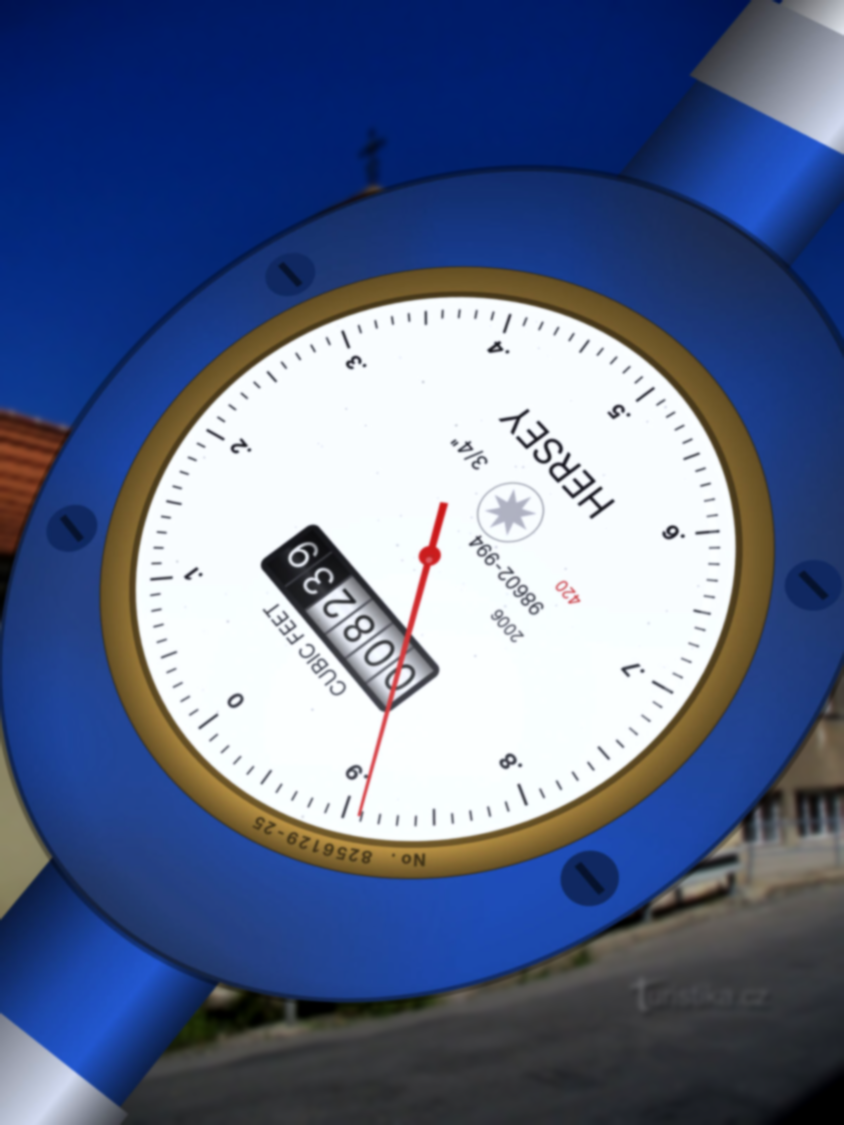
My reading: 8238.89 ft³
